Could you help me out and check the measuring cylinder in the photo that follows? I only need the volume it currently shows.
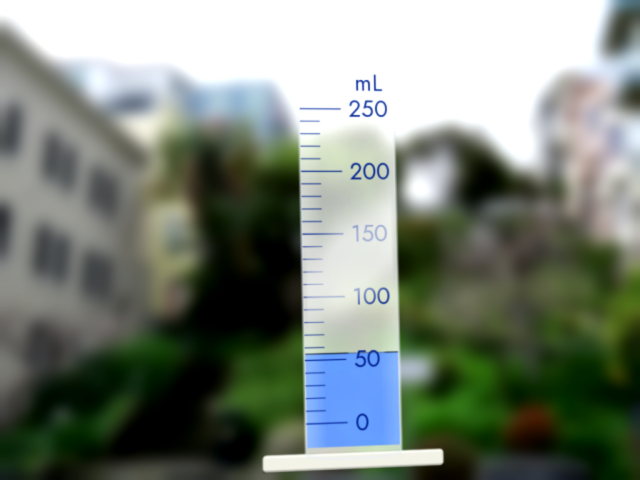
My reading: 55 mL
